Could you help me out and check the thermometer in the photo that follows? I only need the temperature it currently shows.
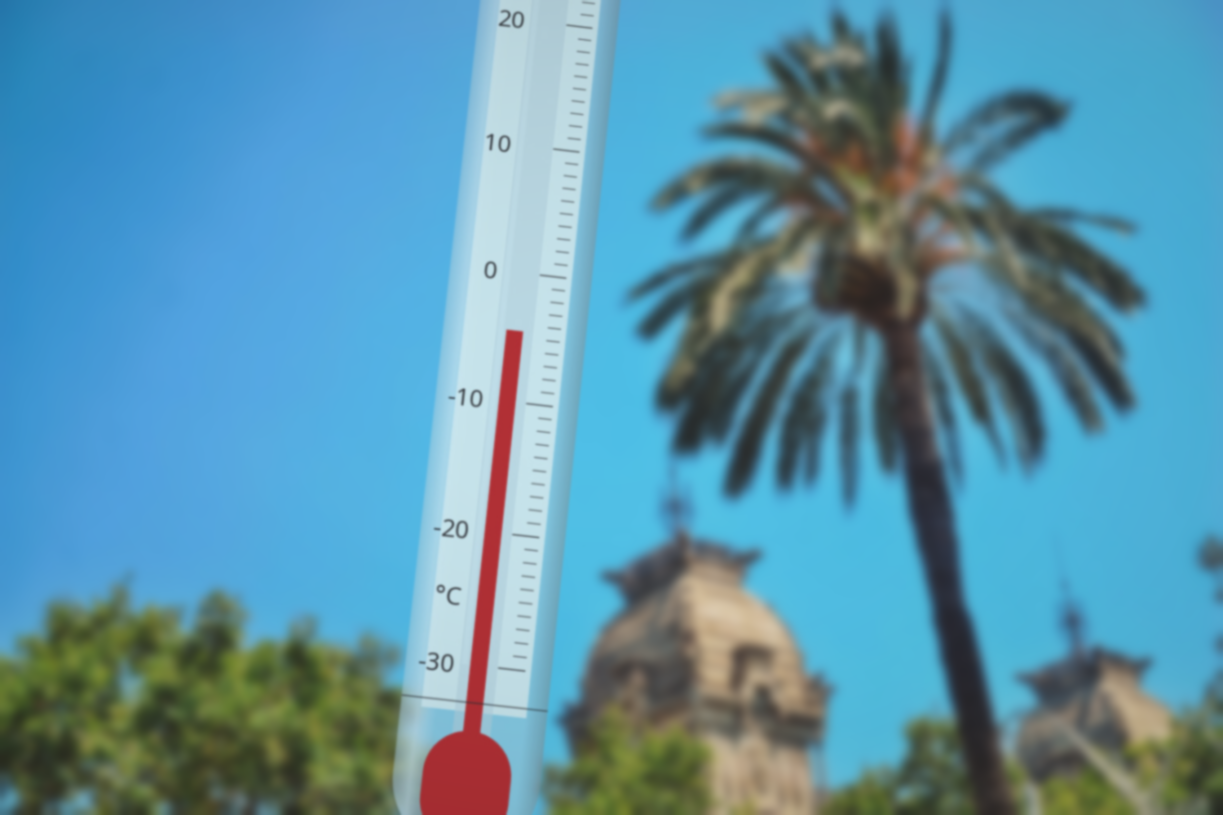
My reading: -4.5 °C
